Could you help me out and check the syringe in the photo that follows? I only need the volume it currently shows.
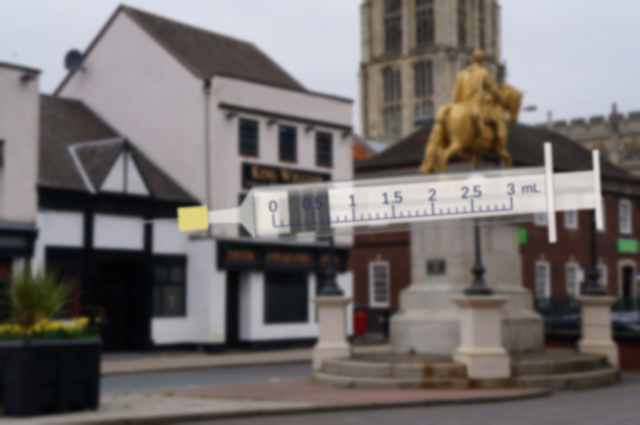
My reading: 0.2 mL
